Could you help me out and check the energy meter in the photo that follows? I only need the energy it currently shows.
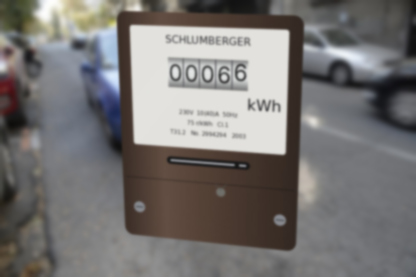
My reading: 66 kWh
